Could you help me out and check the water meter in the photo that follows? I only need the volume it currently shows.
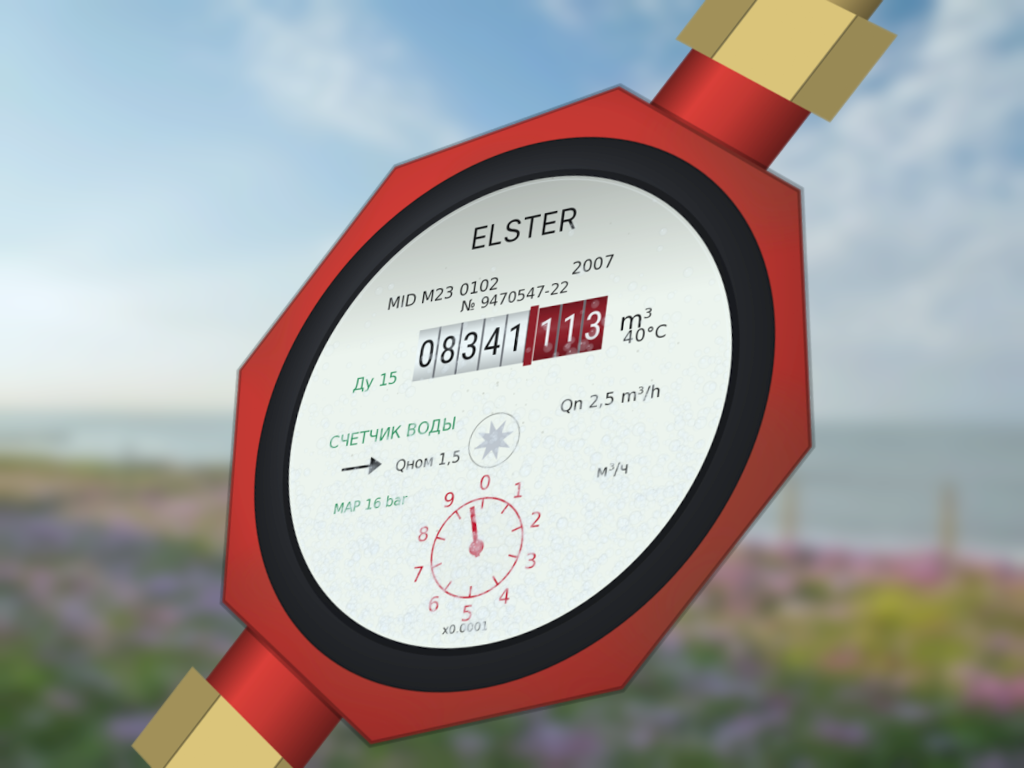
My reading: 8341.1129 m³
